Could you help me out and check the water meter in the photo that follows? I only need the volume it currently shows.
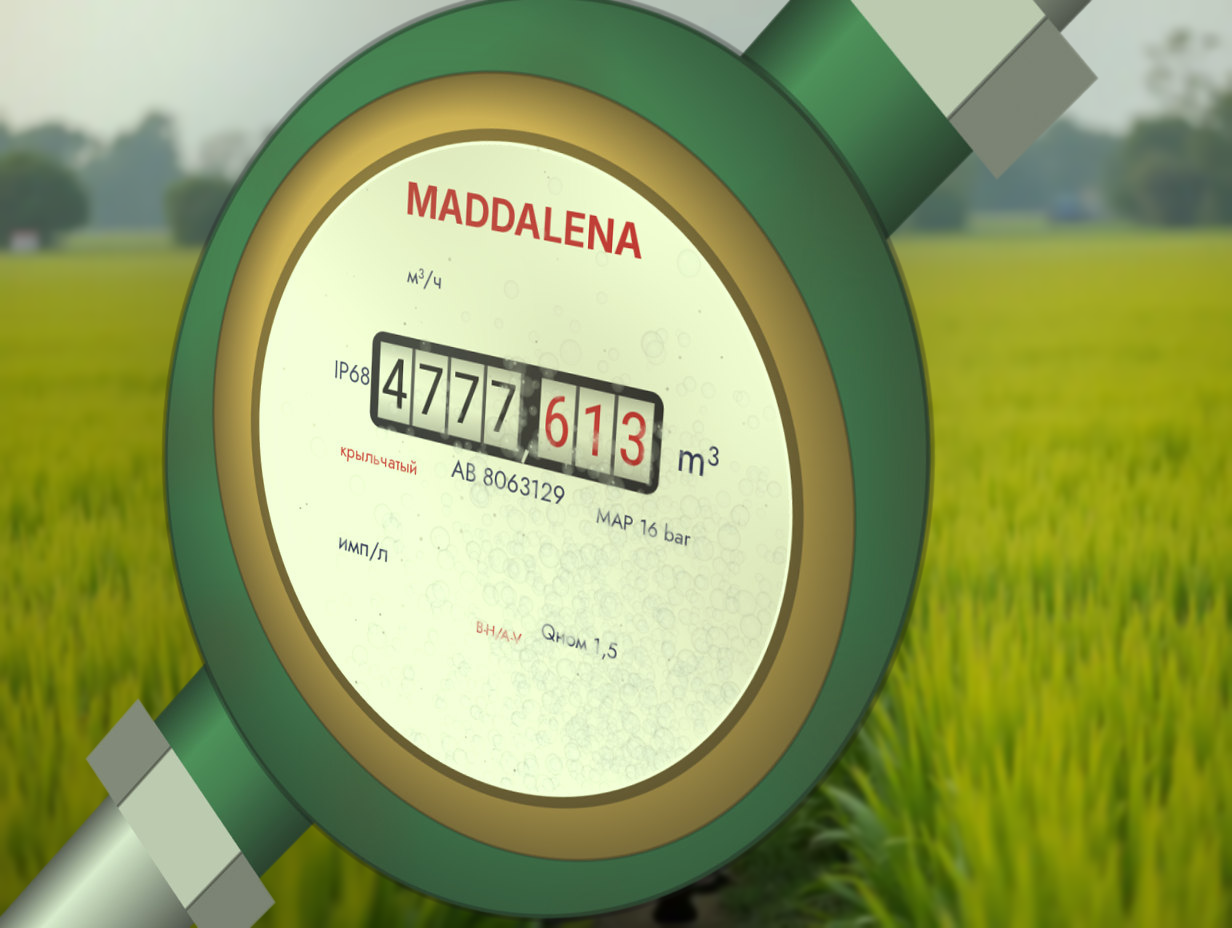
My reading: 4777.613 m³
